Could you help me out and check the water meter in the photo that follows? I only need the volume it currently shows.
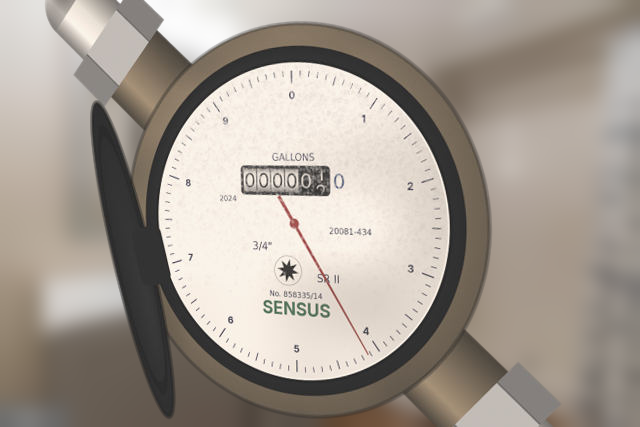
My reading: 14.1 gal
